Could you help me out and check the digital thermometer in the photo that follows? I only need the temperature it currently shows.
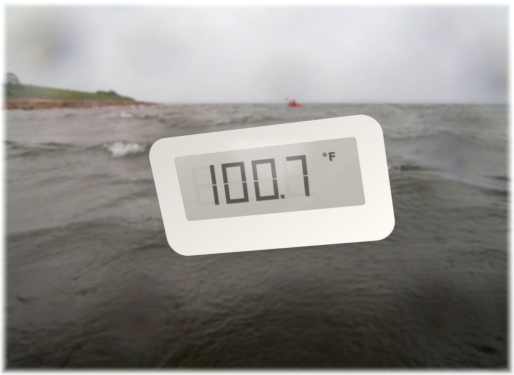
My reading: 100.7 °F
